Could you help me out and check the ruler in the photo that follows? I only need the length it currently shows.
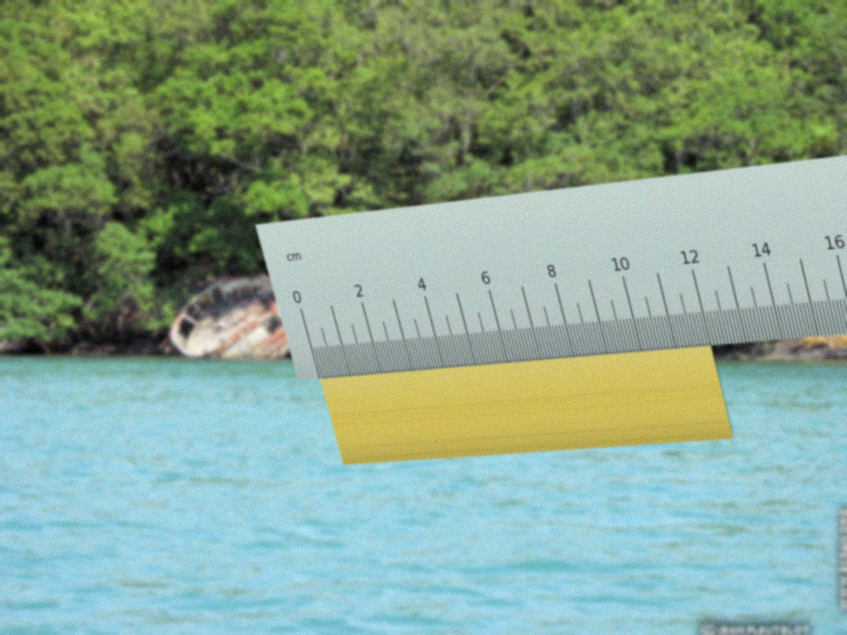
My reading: 12 cm
